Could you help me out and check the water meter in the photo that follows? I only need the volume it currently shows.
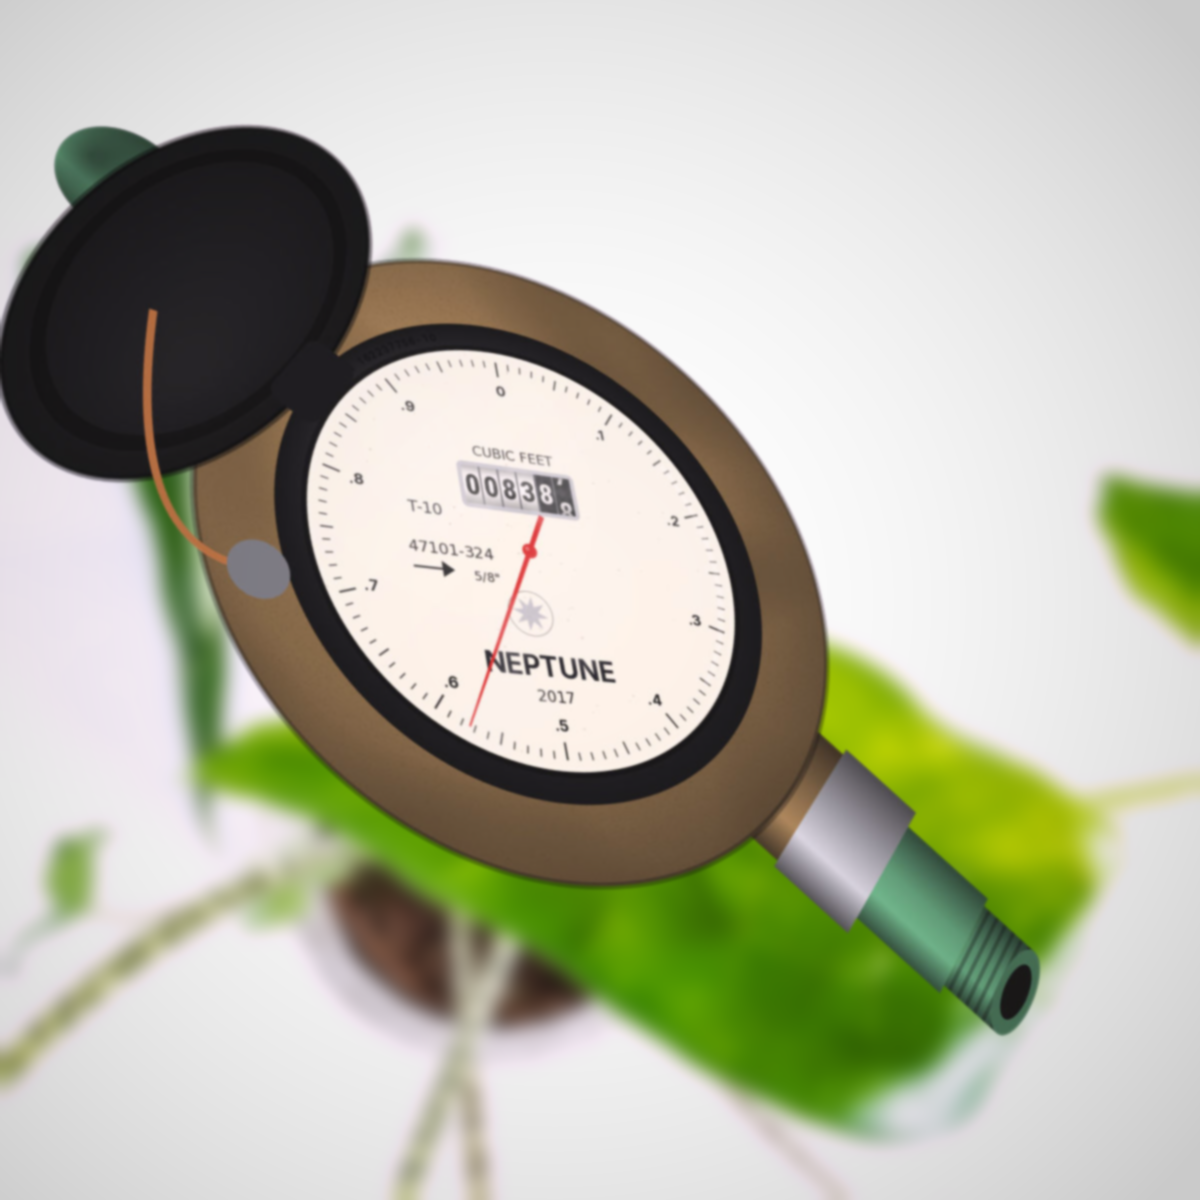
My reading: 8387.57 ft³
